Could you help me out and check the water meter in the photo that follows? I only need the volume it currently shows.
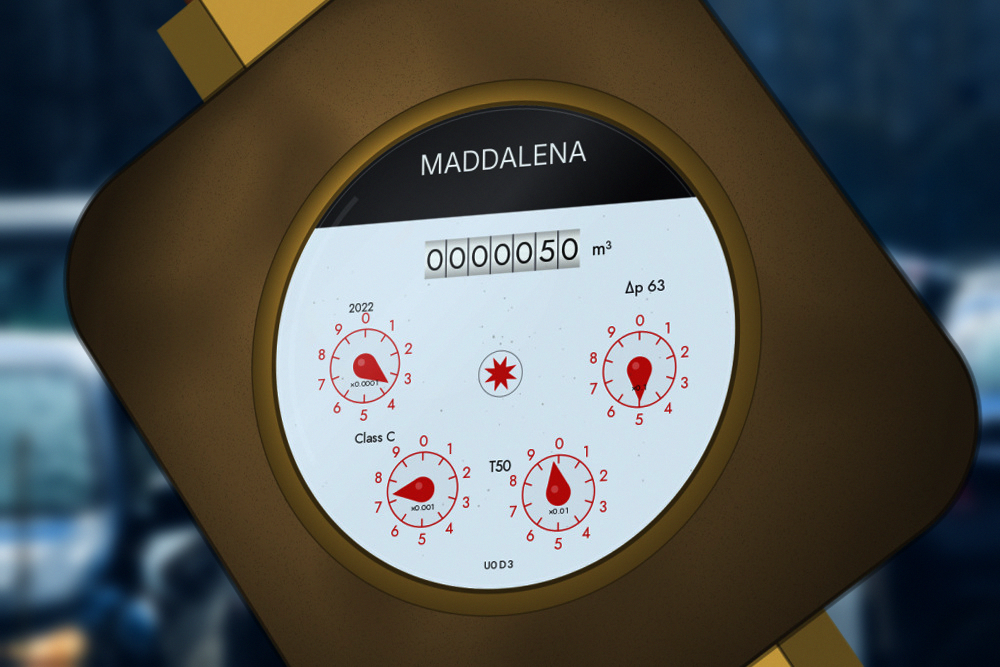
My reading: 50.4973 m³
